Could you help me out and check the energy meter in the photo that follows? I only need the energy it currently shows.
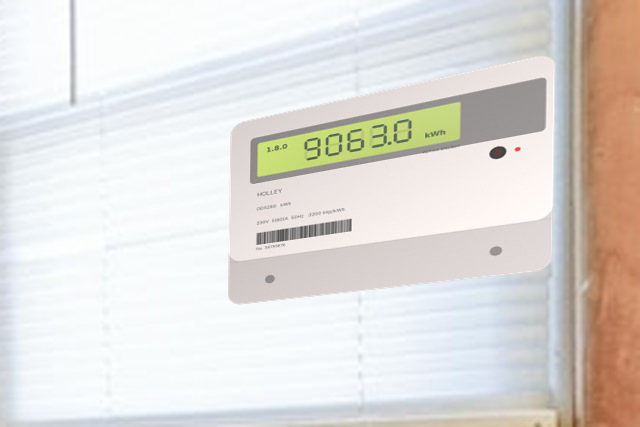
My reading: 9063.0 kWh
